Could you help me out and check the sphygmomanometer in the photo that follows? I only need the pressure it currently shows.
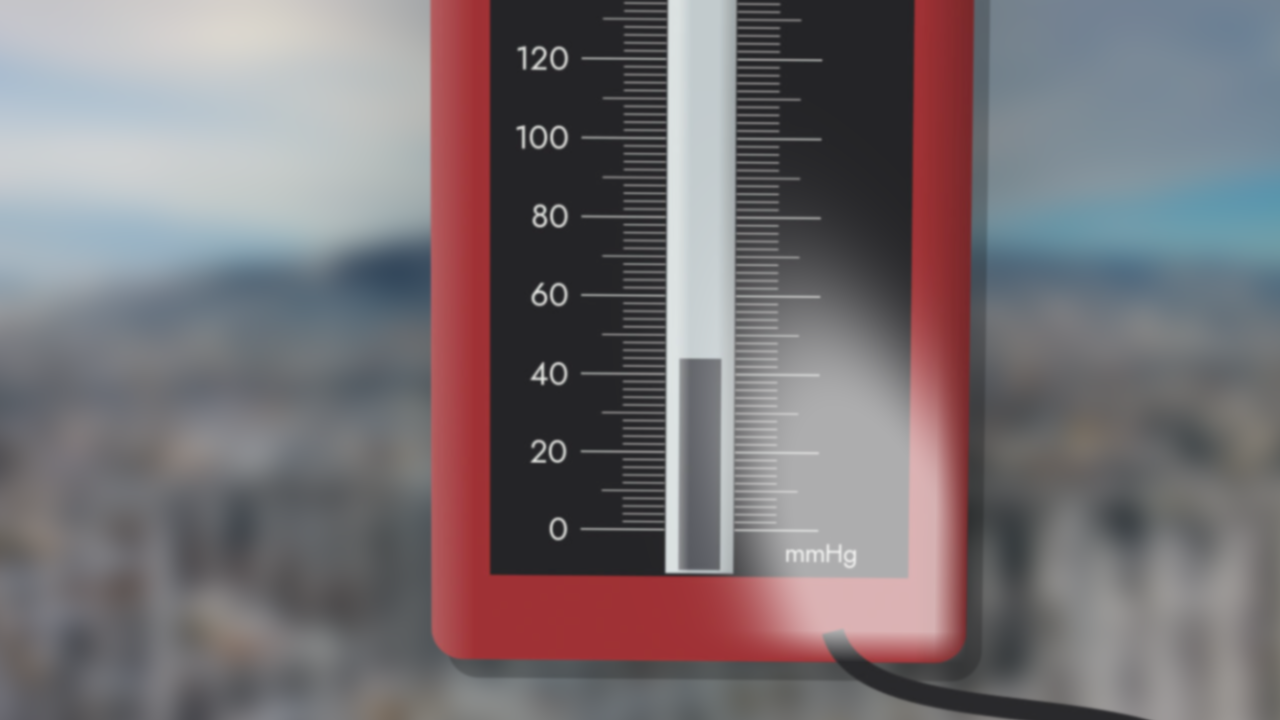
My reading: 44 mmHg
